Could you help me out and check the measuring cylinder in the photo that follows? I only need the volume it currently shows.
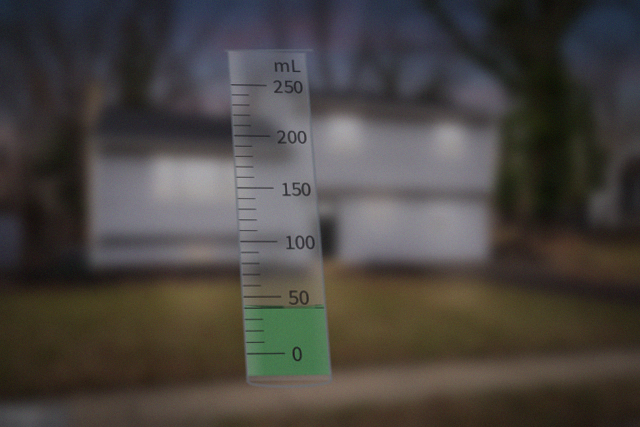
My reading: 40 mL
